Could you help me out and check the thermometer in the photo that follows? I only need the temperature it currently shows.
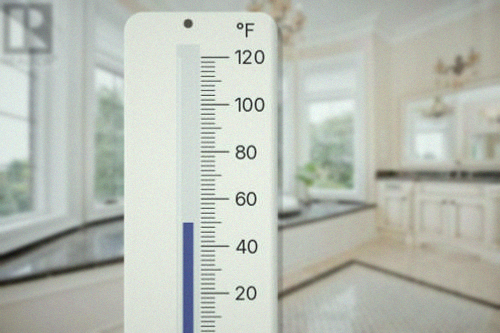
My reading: 50 °F
